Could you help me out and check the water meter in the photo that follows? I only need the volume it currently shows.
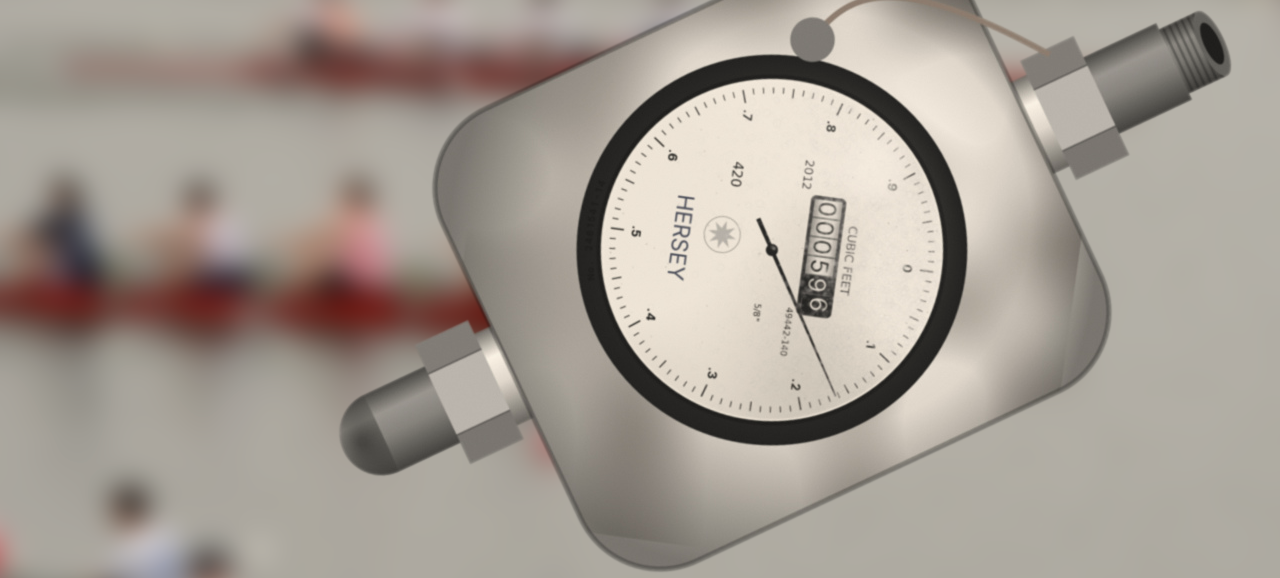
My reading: 596.16 ft³
